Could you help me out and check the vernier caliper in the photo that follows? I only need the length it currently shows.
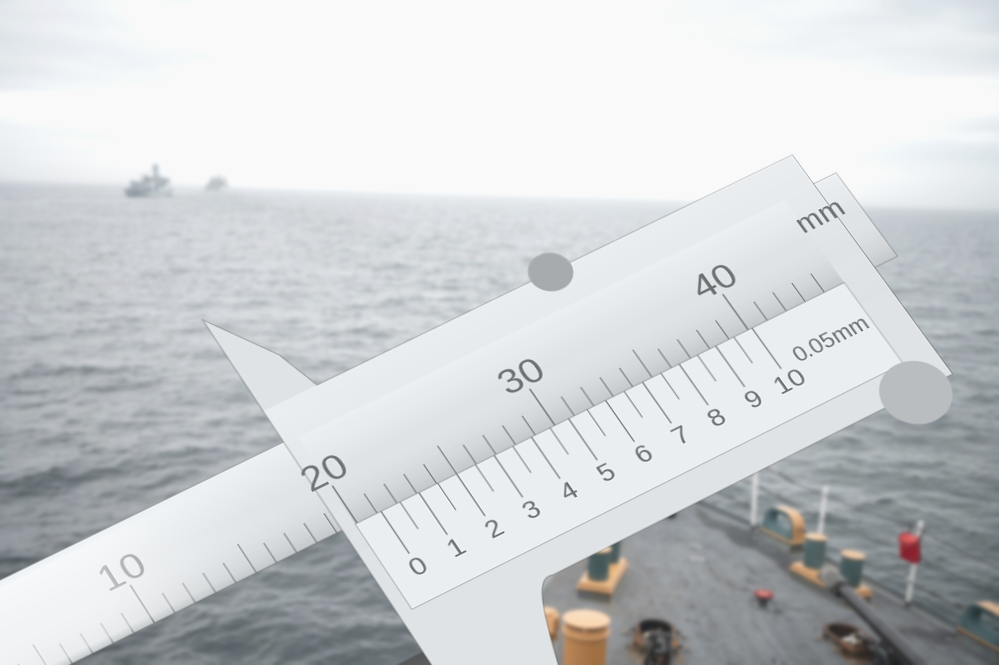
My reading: 21.2 mm
